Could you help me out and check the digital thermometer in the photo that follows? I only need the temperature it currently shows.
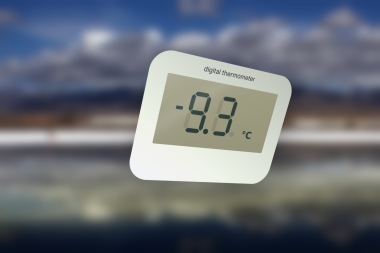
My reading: -9.3 °C
